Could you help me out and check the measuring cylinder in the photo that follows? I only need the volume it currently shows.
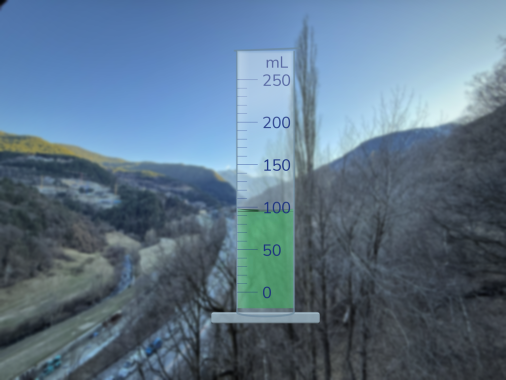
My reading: 95 mL
